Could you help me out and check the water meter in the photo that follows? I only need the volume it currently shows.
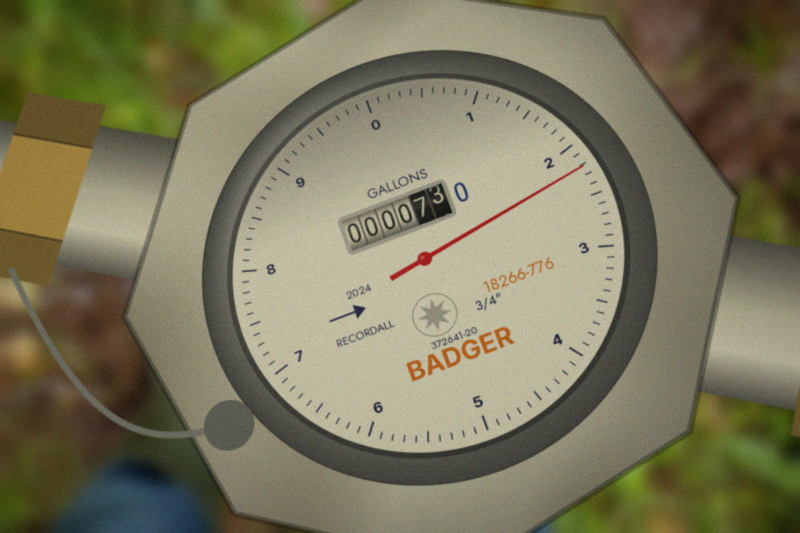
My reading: 732.2 gal
